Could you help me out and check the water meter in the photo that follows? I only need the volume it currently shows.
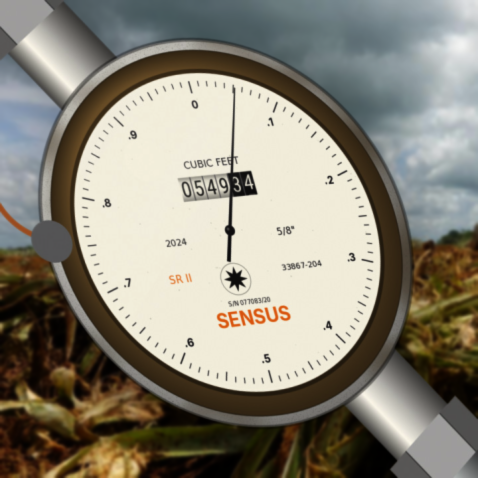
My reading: 54934.05 ft³
